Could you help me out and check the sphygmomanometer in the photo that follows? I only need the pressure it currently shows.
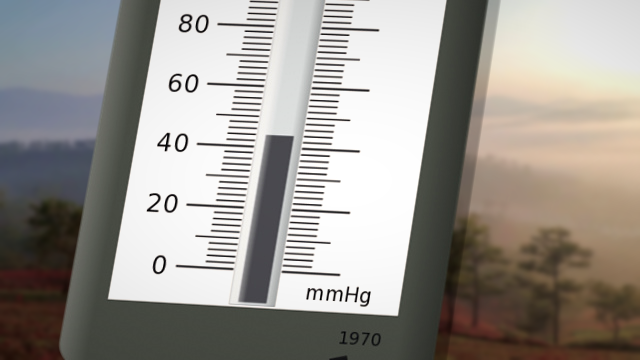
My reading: 44 mmHg
